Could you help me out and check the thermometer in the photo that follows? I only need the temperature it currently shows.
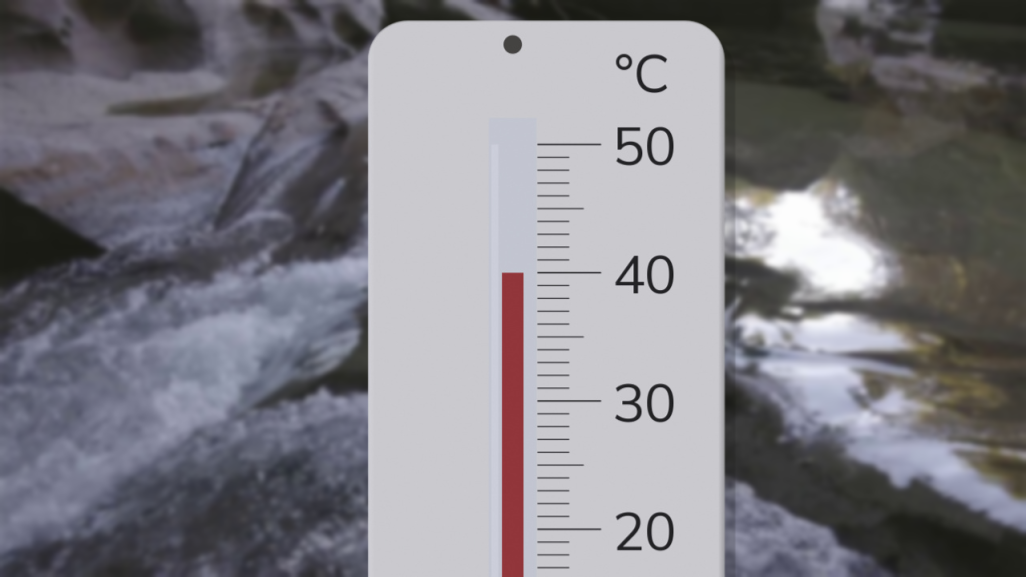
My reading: 40 °C
